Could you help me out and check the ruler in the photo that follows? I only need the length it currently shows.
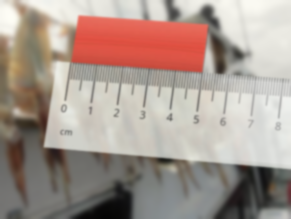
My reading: 5 cm
